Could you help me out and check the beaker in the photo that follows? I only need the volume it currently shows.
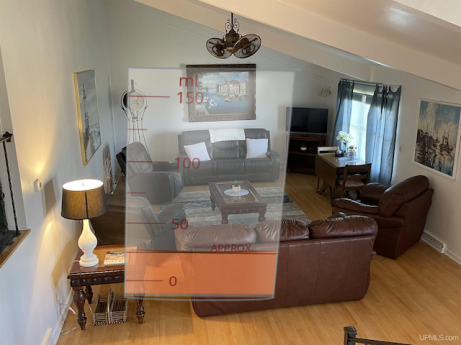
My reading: 25 mL
